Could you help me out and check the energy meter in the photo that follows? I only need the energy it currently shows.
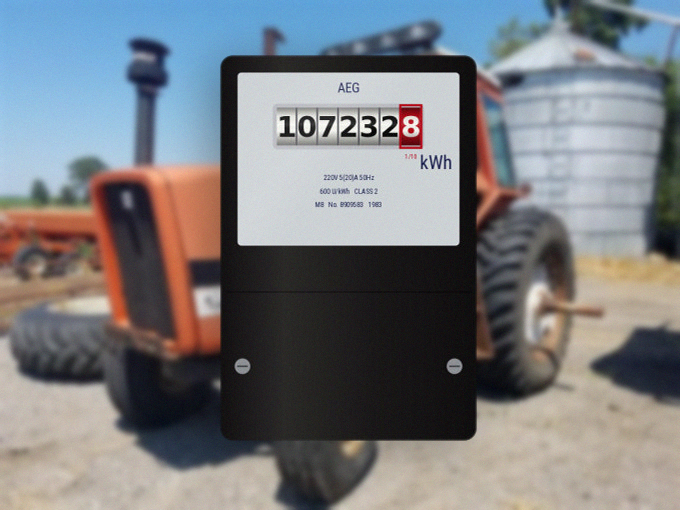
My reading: 107232.8 kWh
